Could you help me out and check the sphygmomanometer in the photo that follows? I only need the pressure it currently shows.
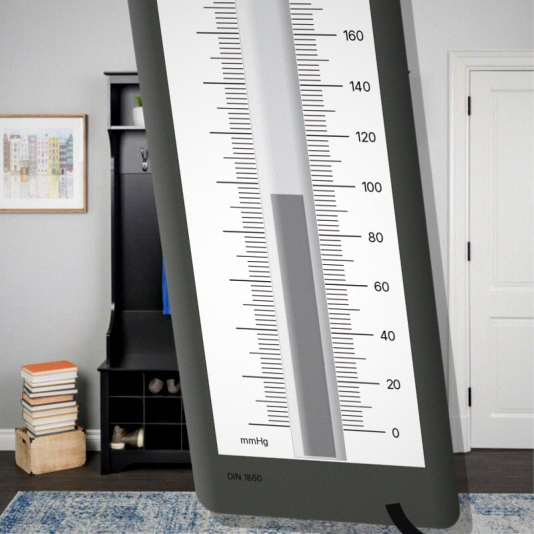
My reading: 96 mmHg
